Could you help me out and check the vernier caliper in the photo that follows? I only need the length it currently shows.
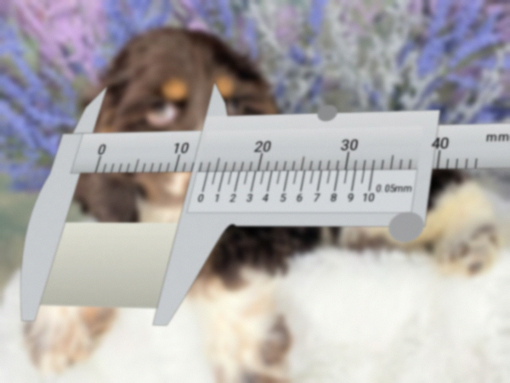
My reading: 14.0 mm
